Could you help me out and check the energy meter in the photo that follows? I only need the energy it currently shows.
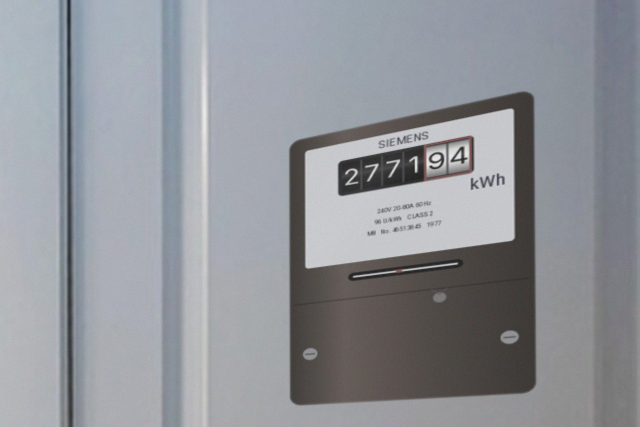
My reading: 2771.94 kWh
